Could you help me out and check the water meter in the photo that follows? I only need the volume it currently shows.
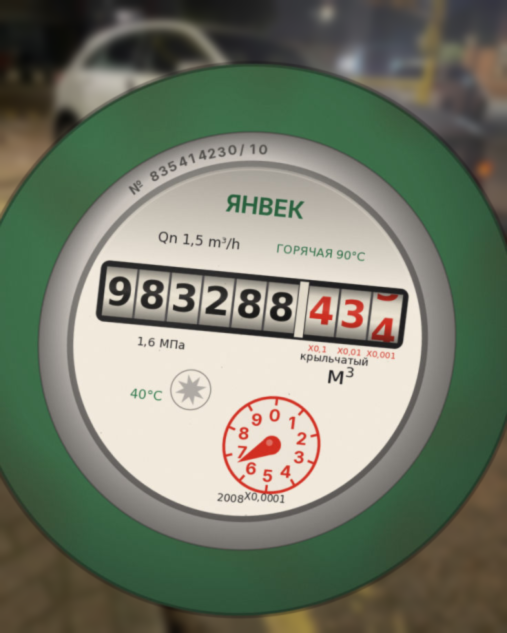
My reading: 983288.4336 m³
